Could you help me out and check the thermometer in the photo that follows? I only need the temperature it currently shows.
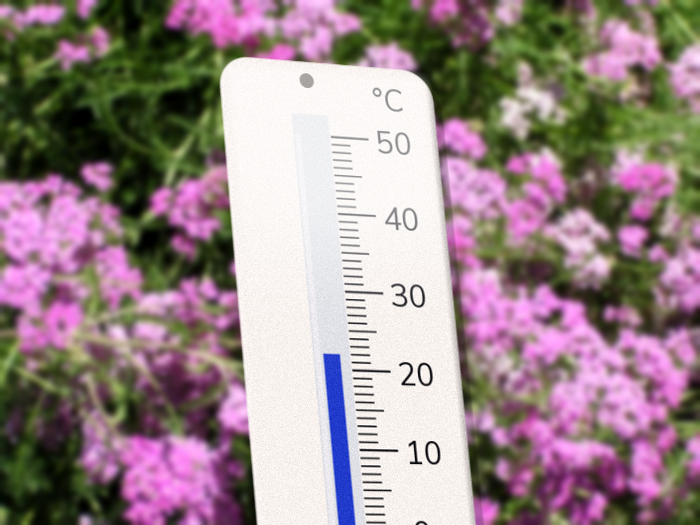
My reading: 22 °C
